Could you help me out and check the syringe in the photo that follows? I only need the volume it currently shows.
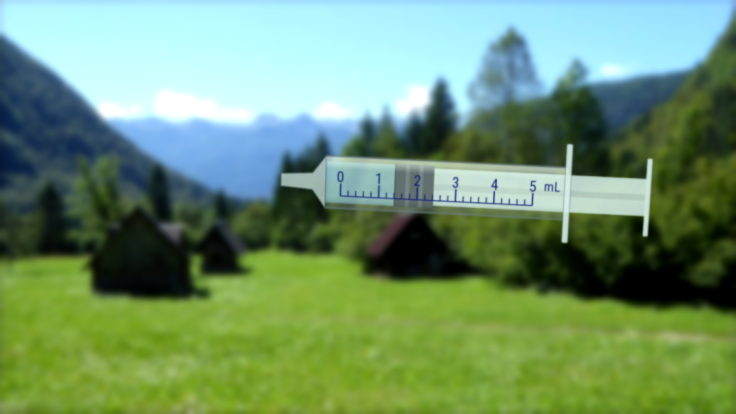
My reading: 1.4 mL
